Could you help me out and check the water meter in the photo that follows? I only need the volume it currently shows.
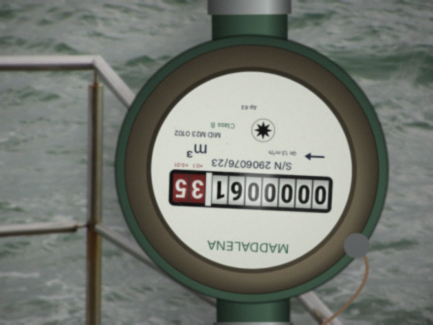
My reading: 61.35 m³
